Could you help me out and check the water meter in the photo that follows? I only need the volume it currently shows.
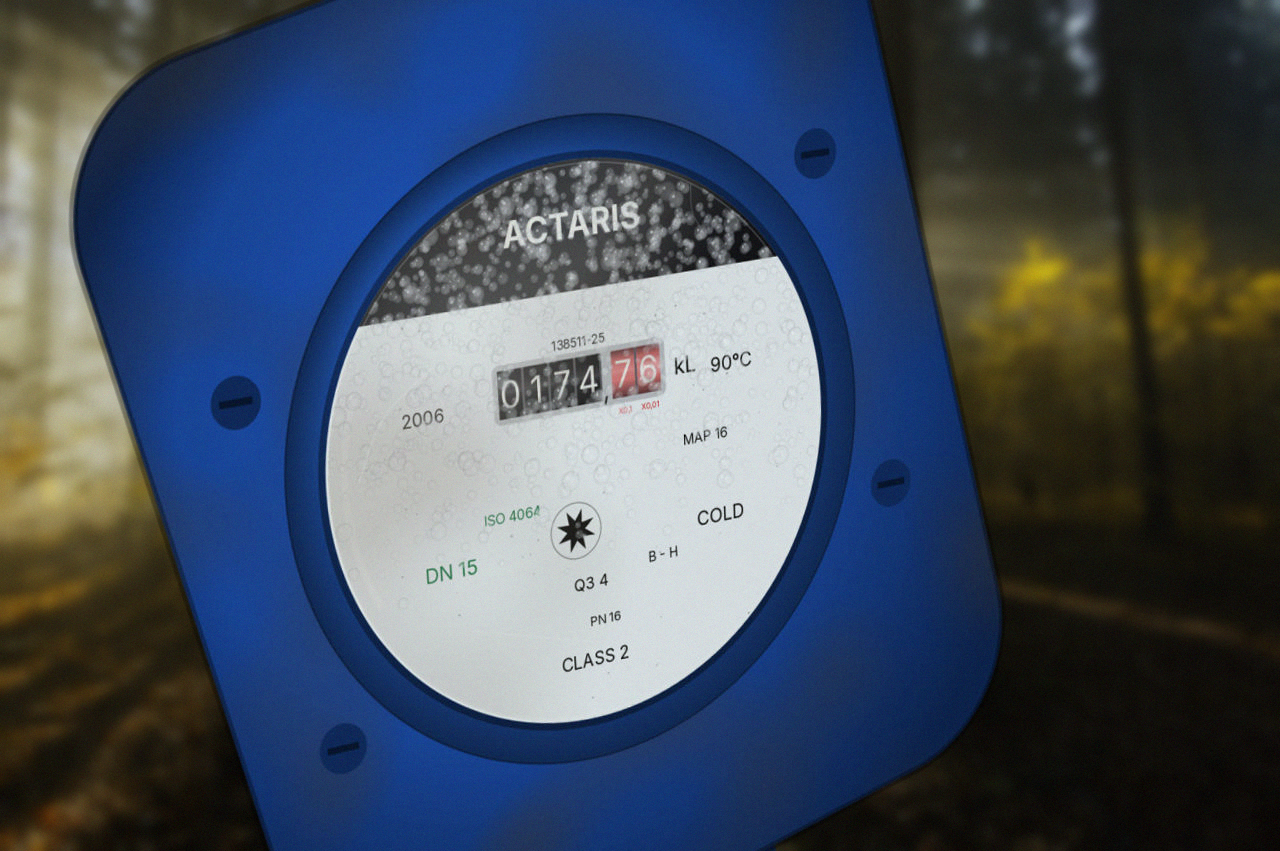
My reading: 174.76 kL
